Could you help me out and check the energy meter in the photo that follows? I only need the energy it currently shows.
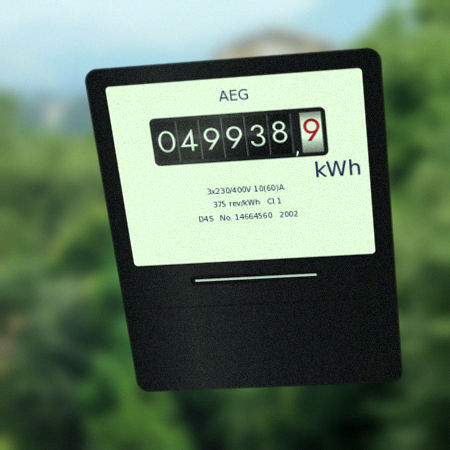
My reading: 49938.9 kWh
